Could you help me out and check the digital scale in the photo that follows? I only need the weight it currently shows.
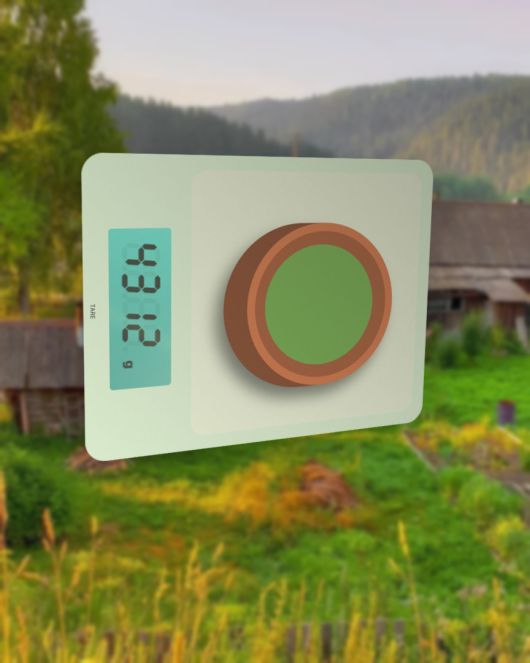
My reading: 4312 g
